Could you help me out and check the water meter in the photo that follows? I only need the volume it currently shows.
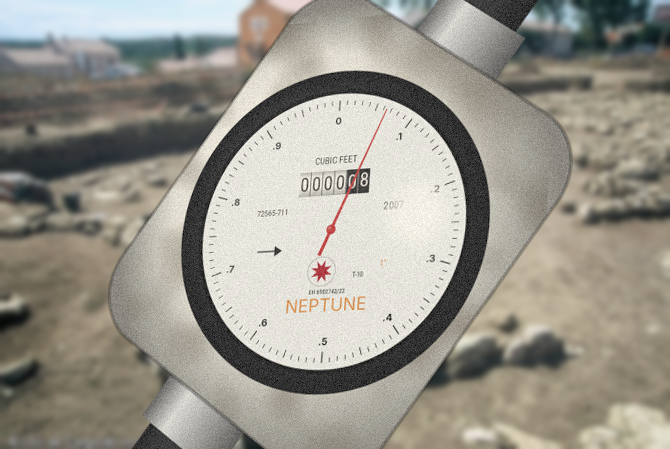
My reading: 8.06 ft³
